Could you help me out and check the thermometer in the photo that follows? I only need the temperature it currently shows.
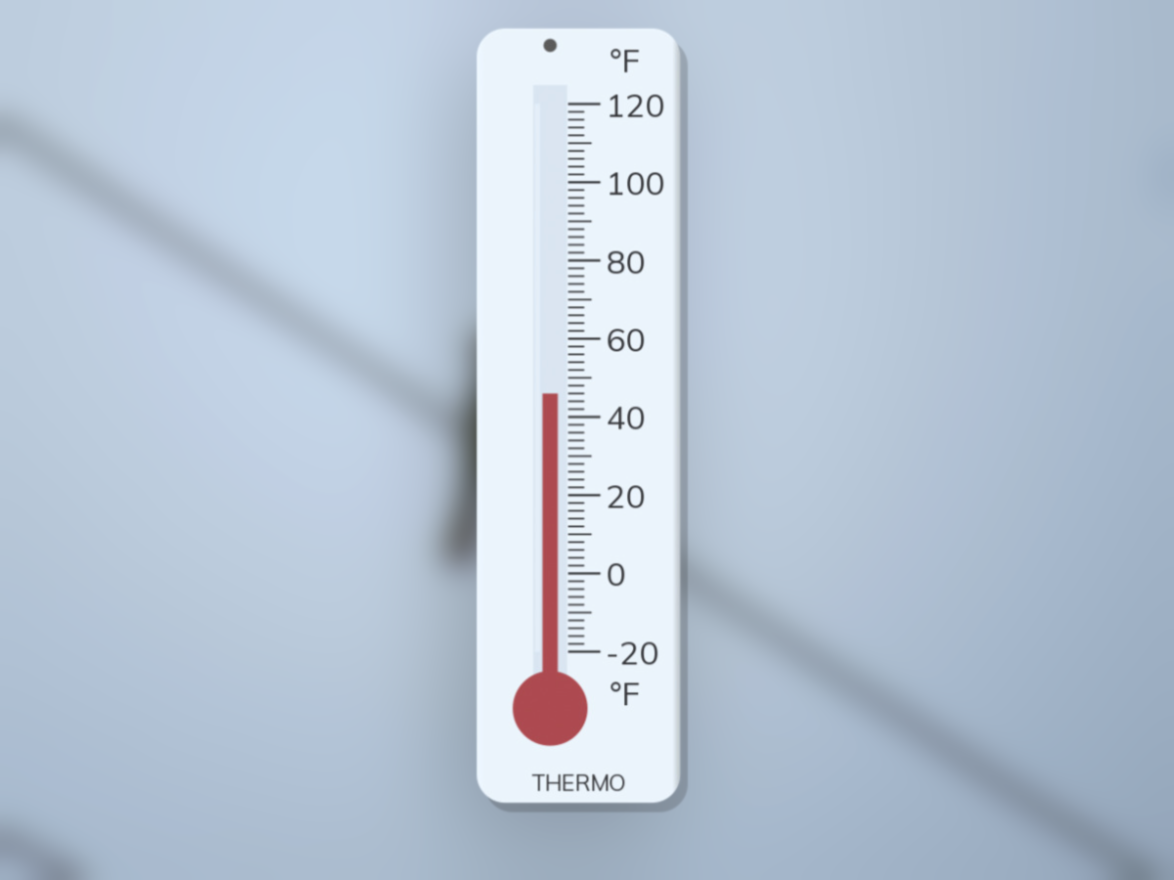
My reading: 46 °F
